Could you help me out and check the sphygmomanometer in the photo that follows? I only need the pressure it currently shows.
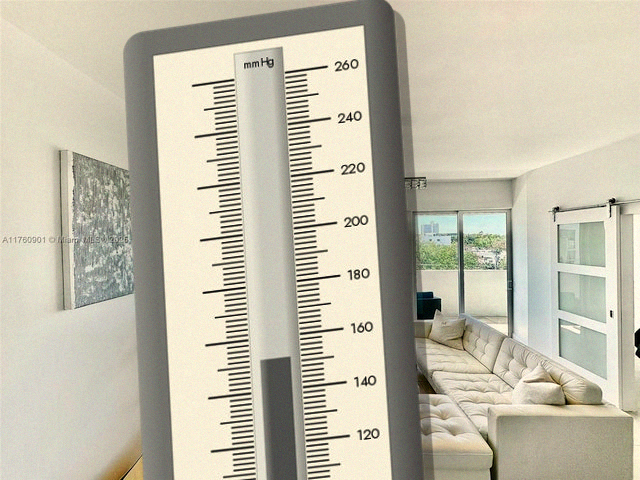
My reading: 152 mmHg
